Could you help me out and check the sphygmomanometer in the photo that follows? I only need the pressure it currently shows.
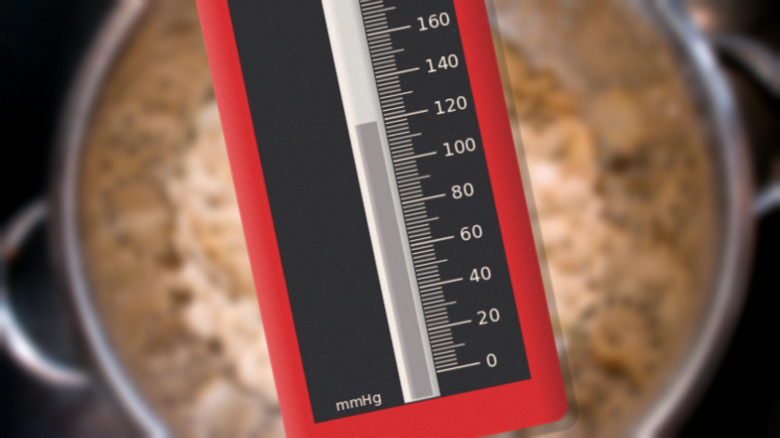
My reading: 120 mmHg
